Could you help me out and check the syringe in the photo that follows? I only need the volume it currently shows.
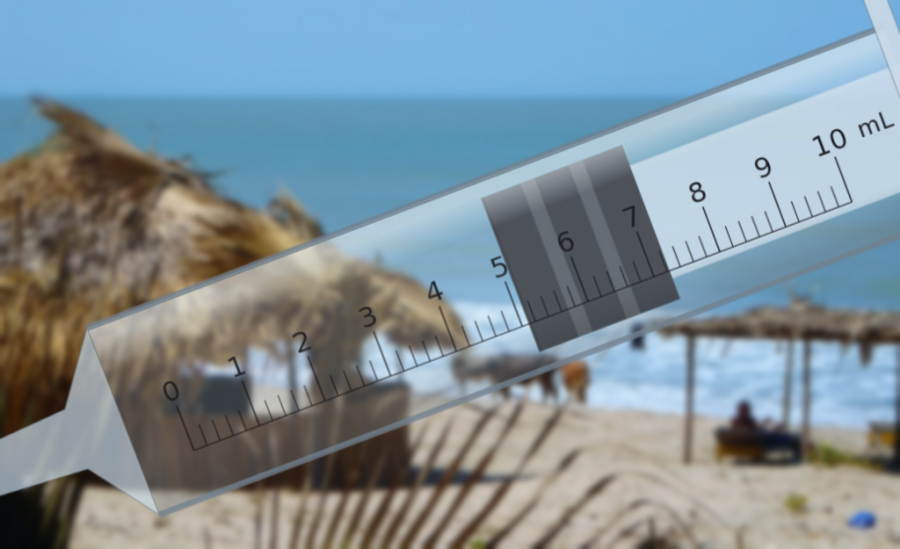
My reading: 5.1 mL
